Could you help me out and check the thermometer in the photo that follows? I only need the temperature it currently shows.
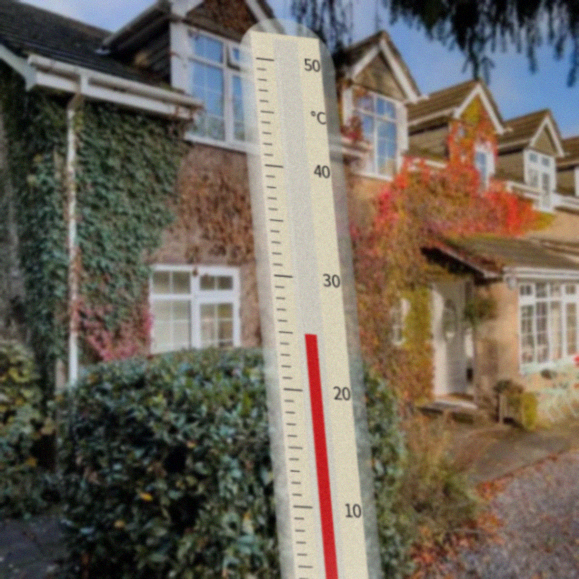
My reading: 25 °C
